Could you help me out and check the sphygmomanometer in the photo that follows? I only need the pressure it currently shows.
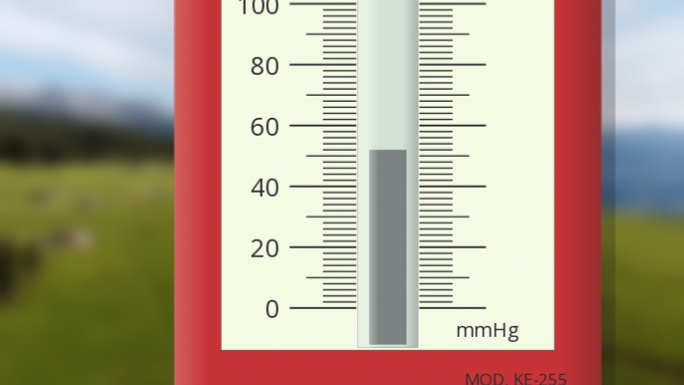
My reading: 52 mmHg
